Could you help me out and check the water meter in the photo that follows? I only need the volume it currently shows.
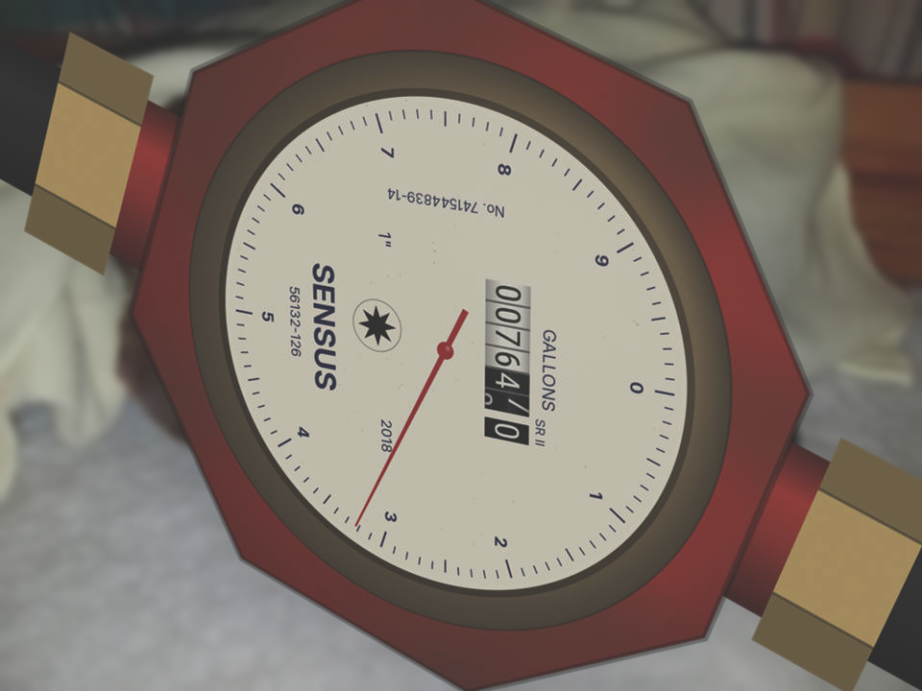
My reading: 76473.2 gal
